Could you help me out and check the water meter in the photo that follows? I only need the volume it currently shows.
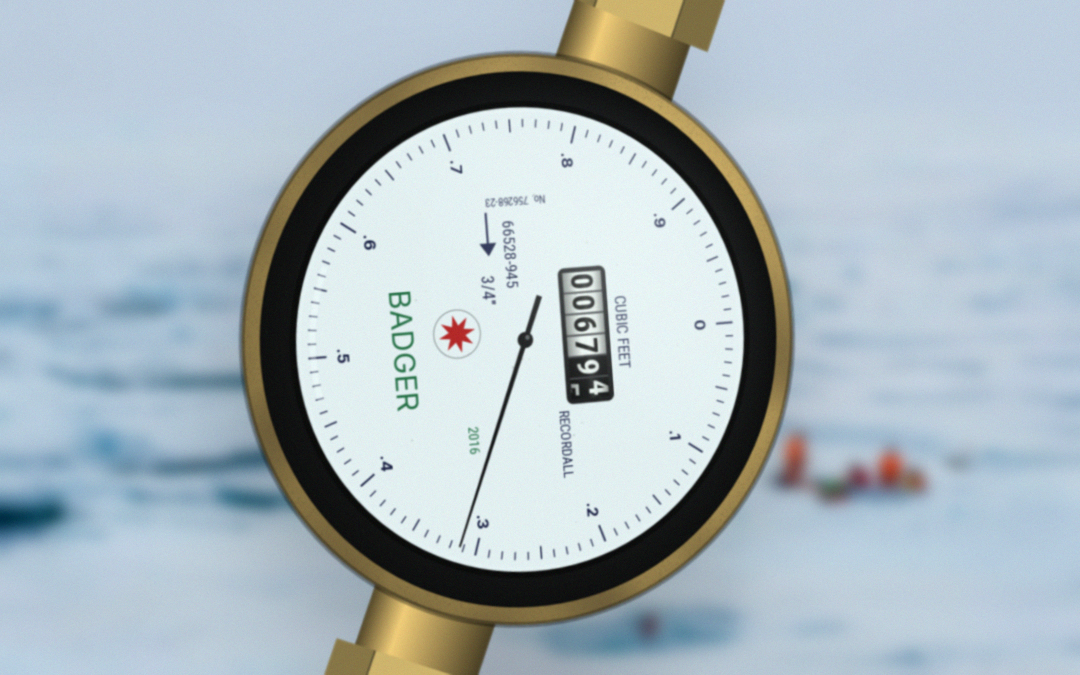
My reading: 6794.31 ft³
